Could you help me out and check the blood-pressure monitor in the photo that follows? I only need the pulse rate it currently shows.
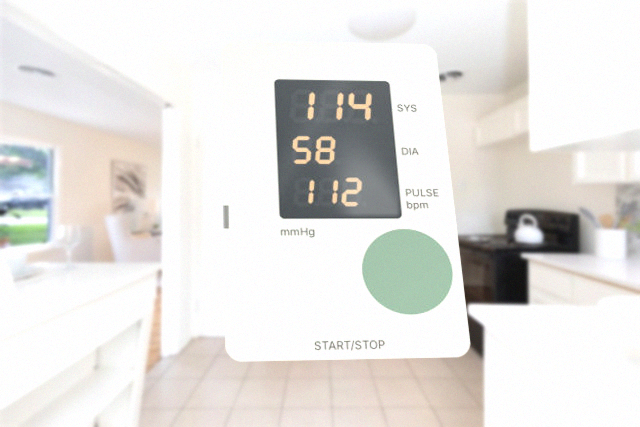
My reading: 112 bpm
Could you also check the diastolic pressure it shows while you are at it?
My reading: 58 mmHg
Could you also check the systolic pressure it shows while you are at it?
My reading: 114 mmHg
